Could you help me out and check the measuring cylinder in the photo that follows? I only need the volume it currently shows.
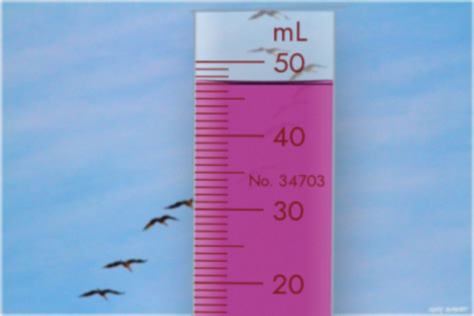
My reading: 47 mL
